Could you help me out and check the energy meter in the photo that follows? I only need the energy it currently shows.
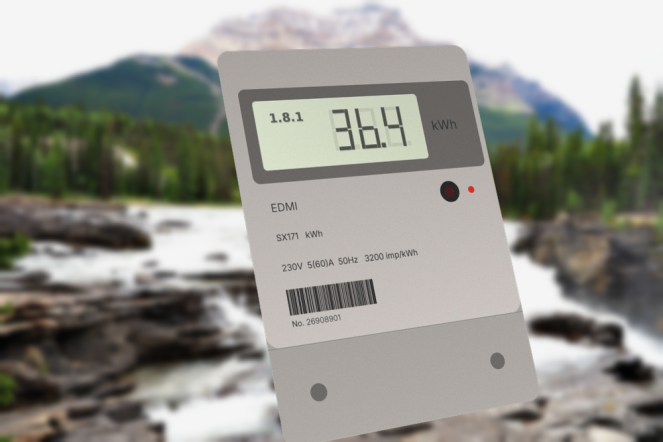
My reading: 36.4 kWh
